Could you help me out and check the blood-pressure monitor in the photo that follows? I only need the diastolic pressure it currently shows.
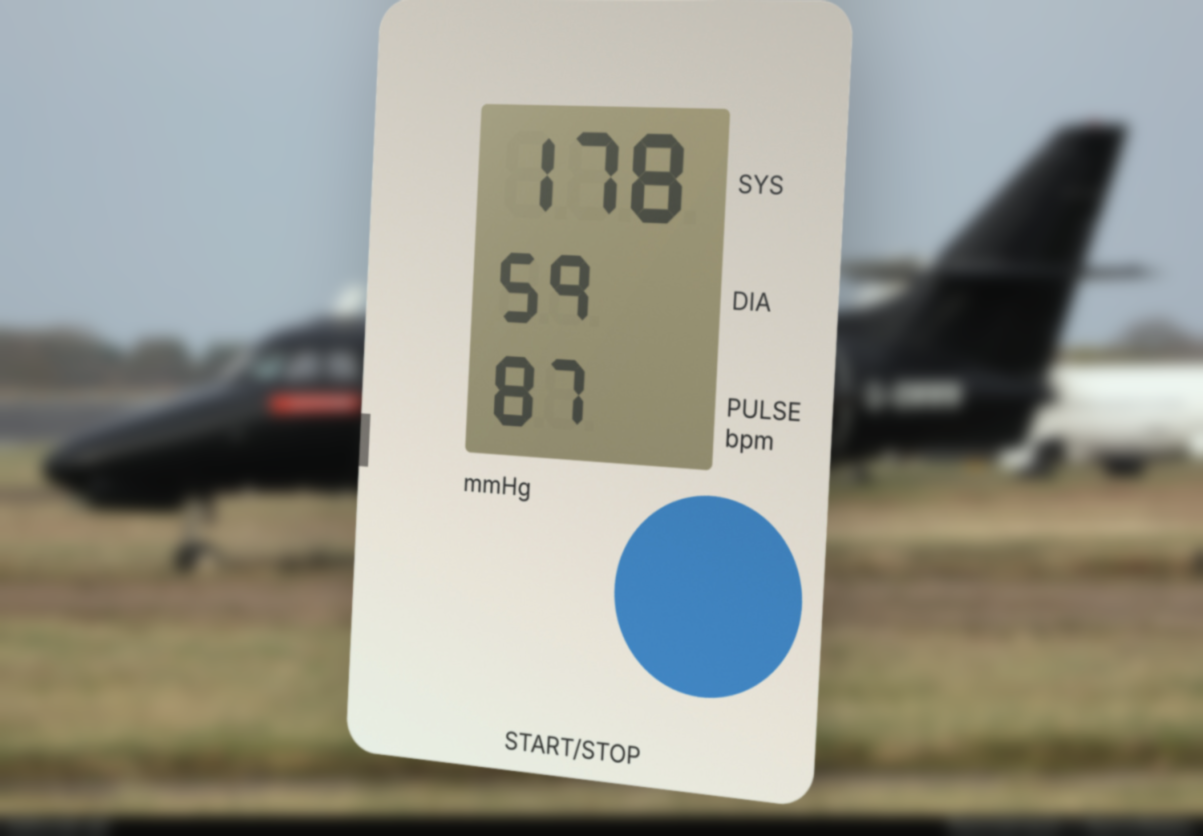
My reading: 59 mmHg
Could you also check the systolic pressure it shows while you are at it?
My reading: 178 mmHg
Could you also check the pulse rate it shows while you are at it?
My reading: 87 bpm
